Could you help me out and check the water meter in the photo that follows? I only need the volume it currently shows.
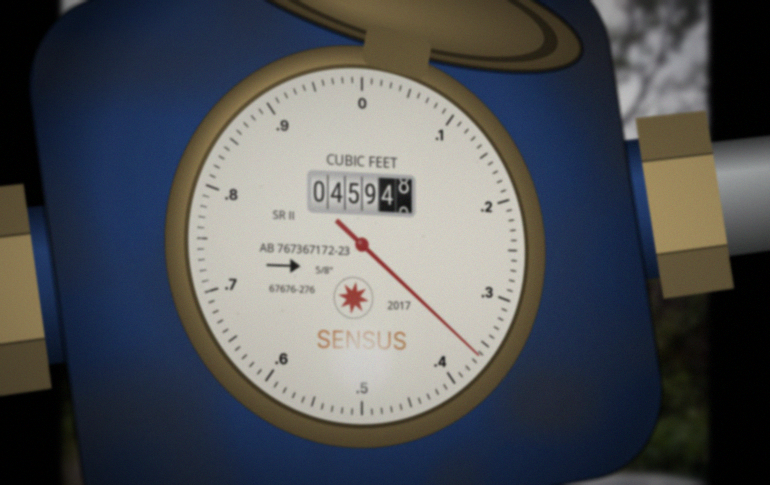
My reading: 45948.36 ft³
